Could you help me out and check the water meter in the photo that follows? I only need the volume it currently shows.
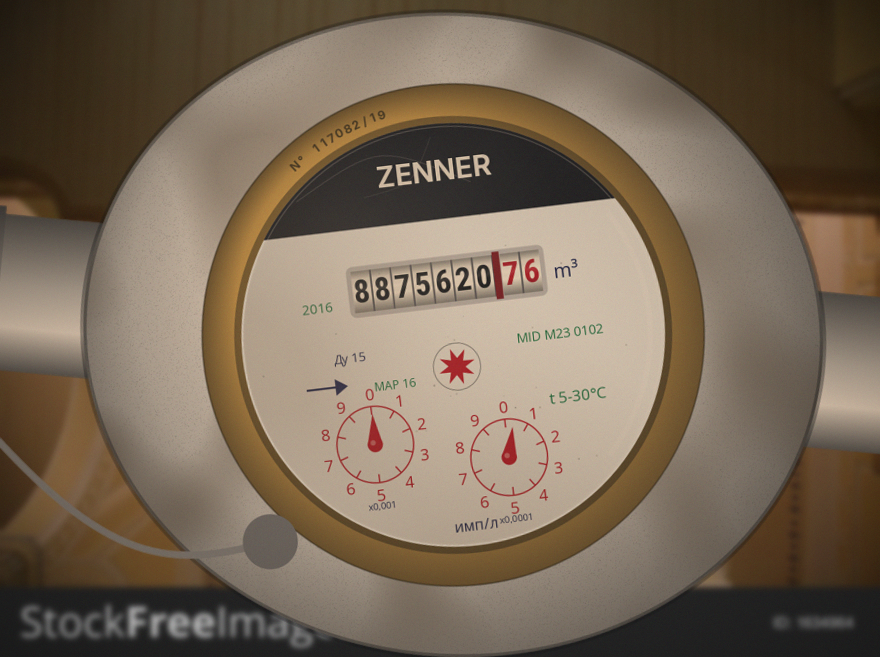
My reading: 8875620.7600 m³
